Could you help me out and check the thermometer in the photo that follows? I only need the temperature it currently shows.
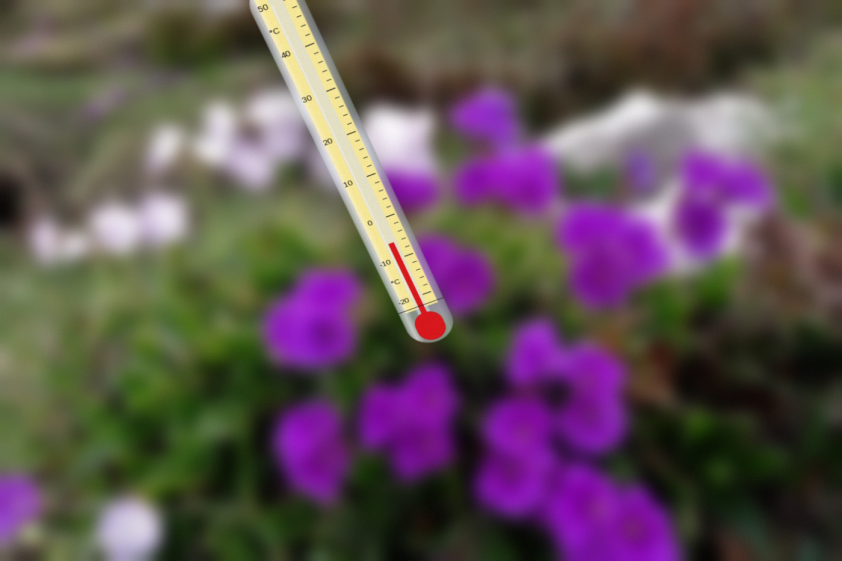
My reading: -6 °C
